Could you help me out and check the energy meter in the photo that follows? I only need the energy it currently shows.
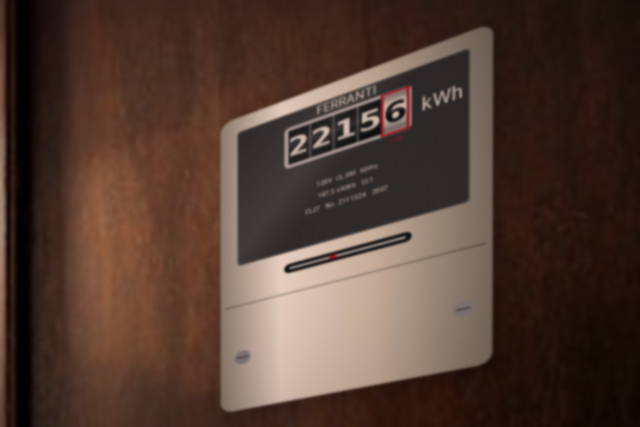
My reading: 2215.6 kWh
